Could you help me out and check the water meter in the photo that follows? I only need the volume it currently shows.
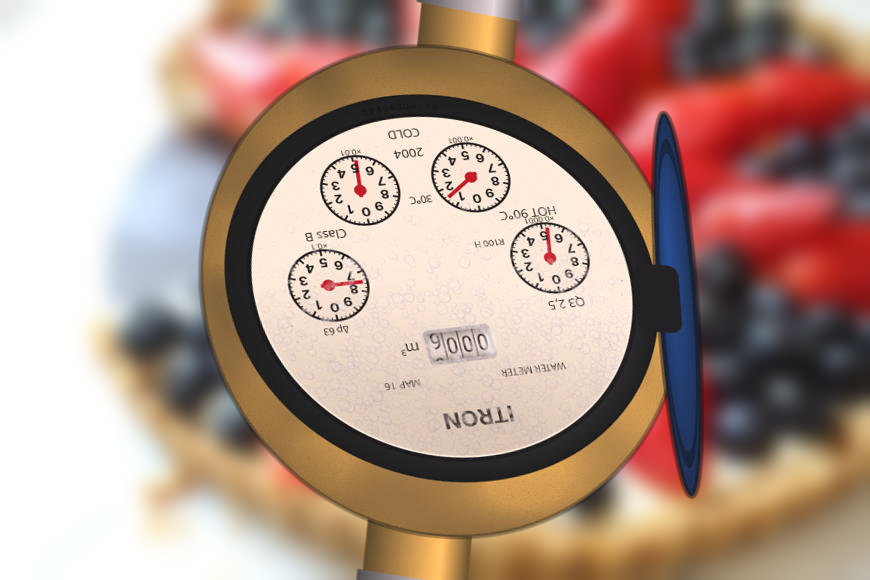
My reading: 5.7515 m³
